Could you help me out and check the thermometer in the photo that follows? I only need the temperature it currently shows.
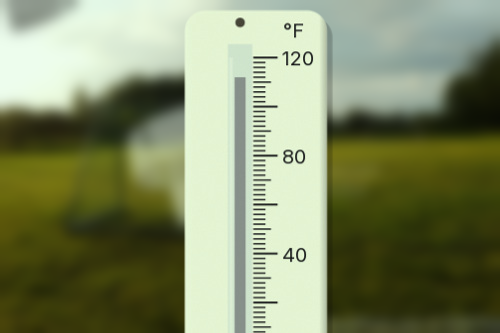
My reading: 112 °F
